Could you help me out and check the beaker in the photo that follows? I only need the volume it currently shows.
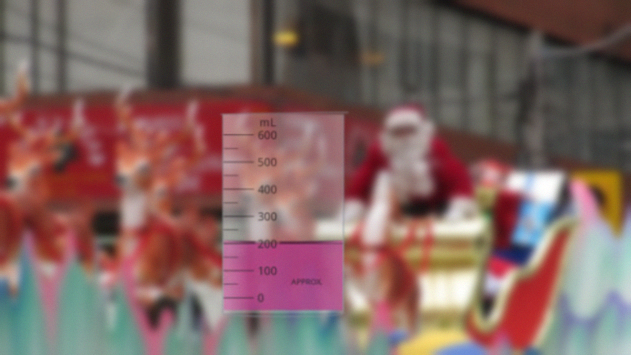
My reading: 200 mL
